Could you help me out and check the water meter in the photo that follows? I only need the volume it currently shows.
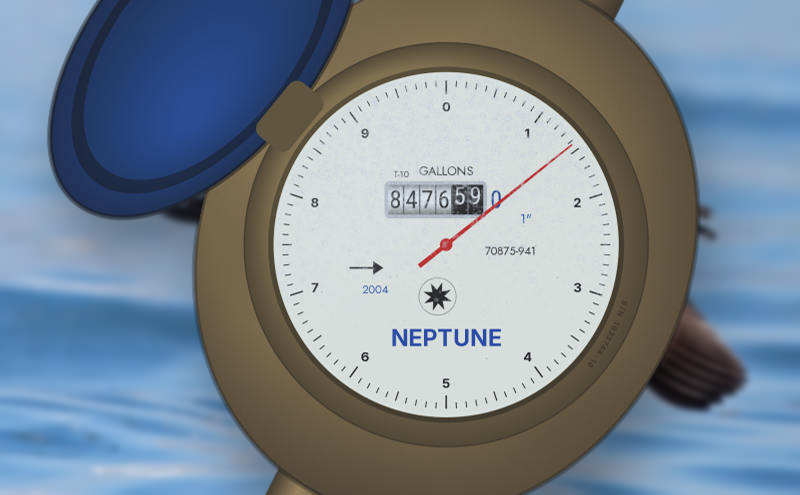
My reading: 8476591.4 gal
